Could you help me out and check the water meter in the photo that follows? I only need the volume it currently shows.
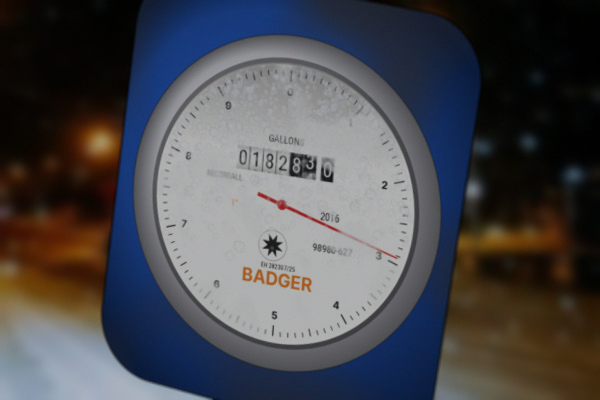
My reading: 182832.9 gal
